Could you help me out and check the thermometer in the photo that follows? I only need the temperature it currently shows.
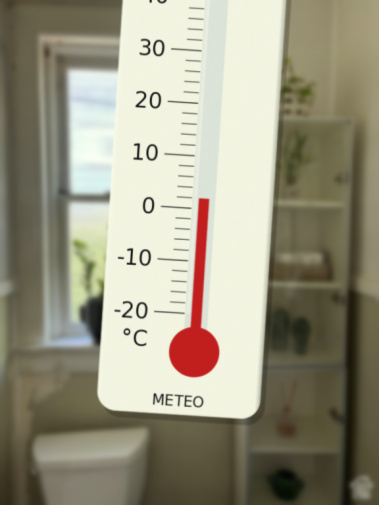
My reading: 2 °C
